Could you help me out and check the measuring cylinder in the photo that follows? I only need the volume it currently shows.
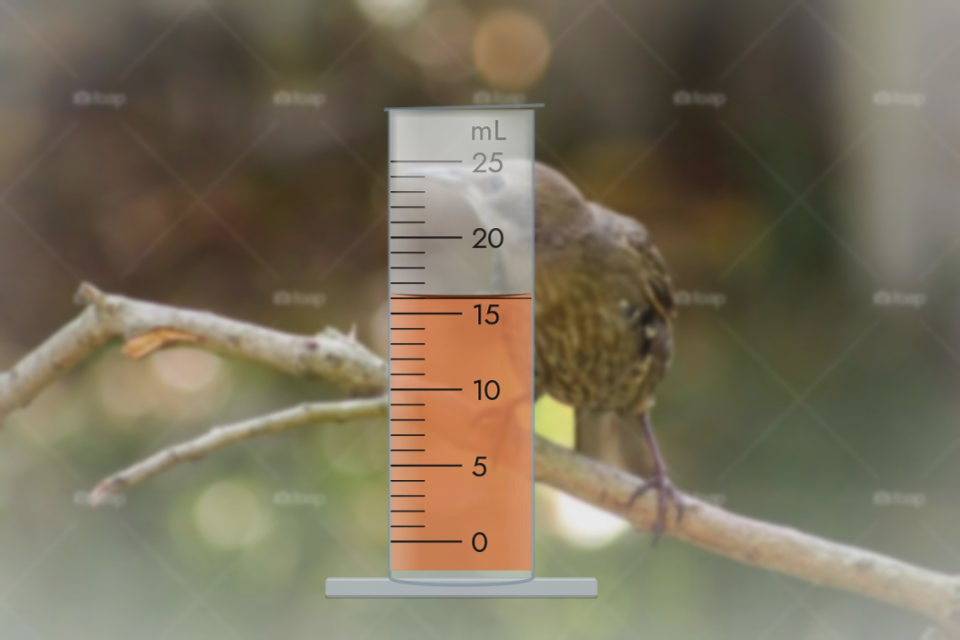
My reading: 16 mL
